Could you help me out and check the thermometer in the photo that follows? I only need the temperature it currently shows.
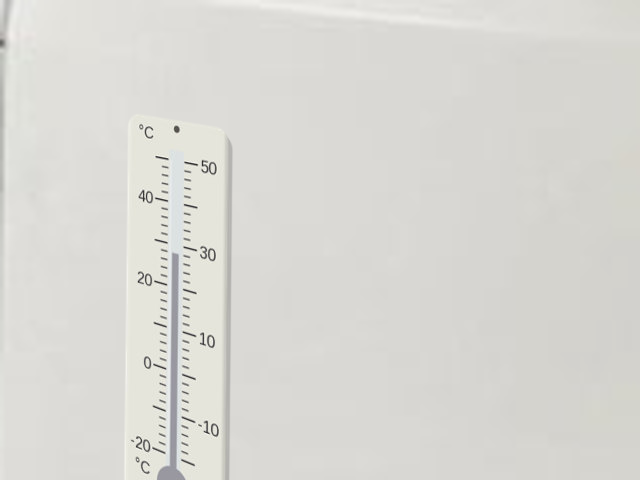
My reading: 28 °C
